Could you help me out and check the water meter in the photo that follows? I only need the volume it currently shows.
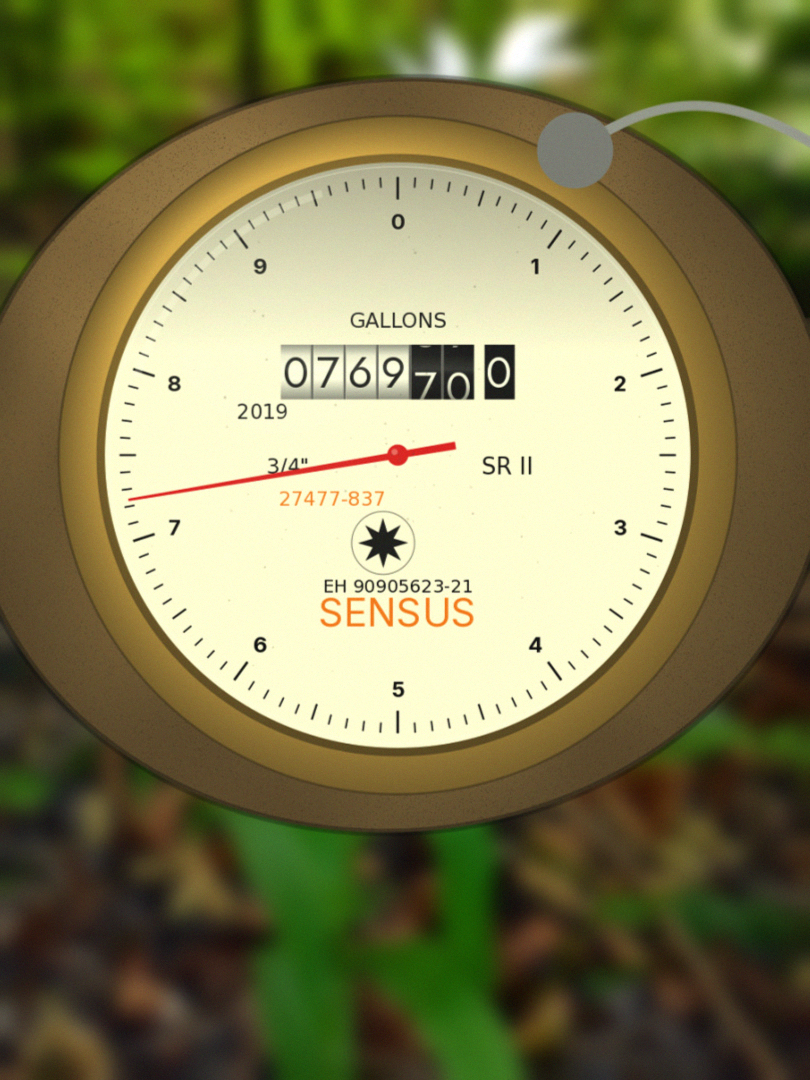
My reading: 769697.2 gal
